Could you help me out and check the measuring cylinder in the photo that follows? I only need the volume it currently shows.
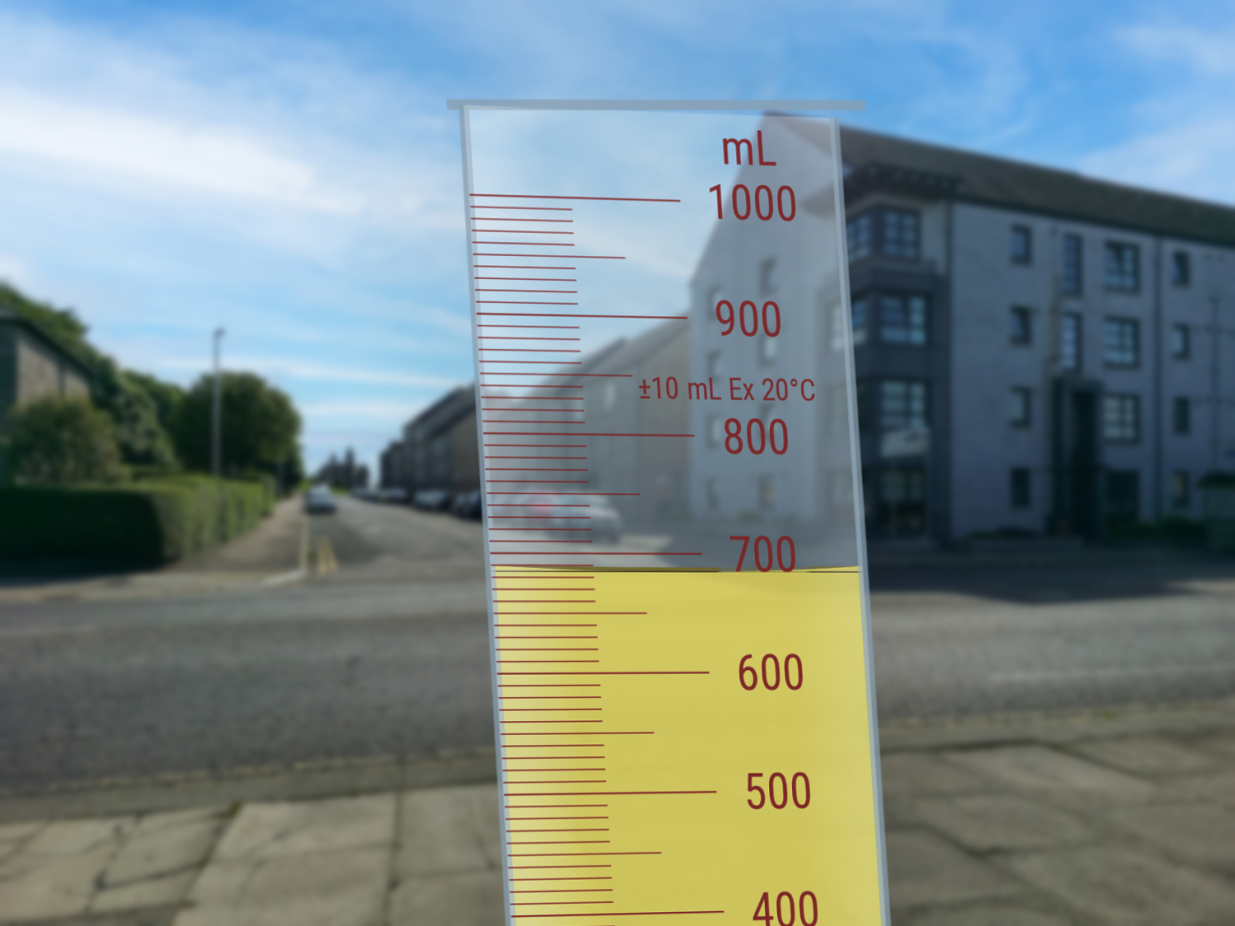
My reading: 685 mL
